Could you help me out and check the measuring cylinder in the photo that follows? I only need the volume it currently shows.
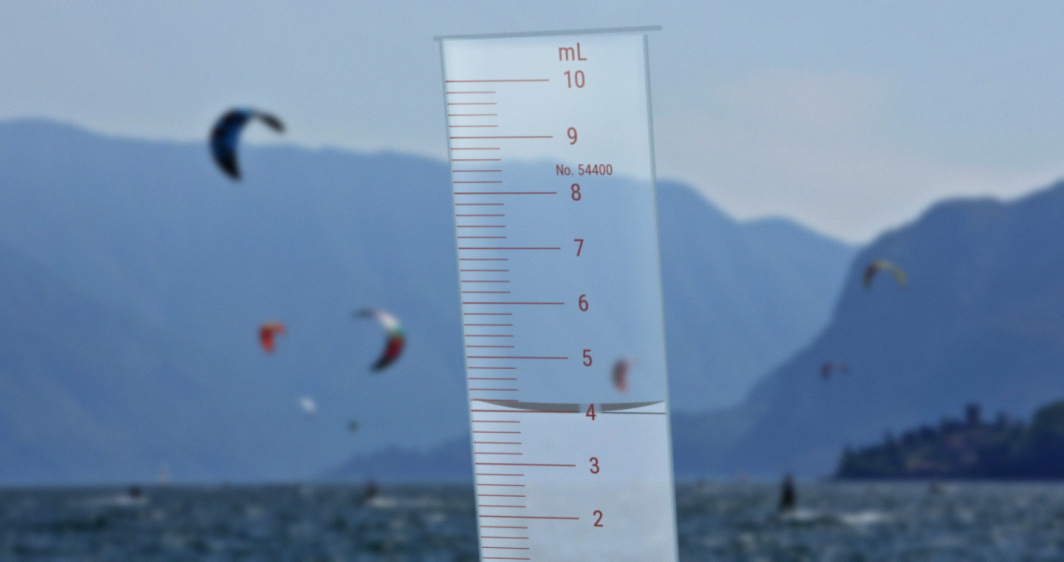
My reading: 4 mL
